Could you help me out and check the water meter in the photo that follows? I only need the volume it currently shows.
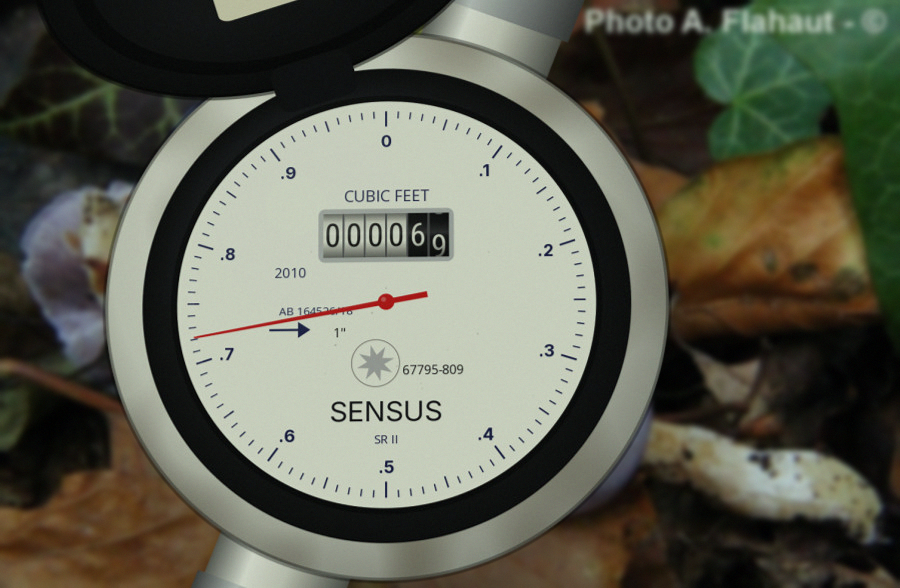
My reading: 68.72 ft³
